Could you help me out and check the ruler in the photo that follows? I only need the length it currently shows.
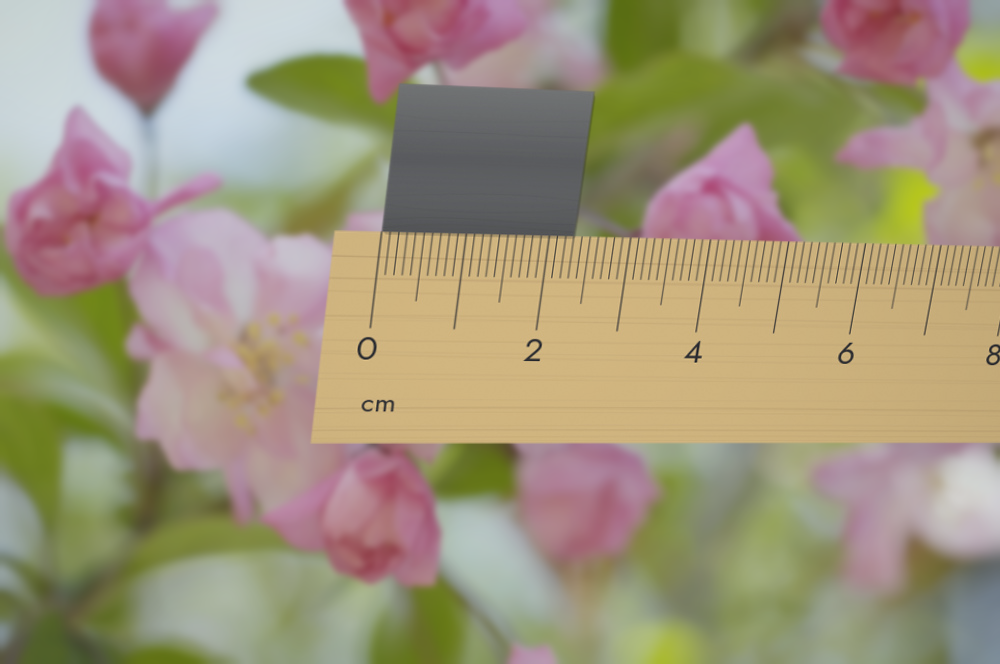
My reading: 2.3 cm
